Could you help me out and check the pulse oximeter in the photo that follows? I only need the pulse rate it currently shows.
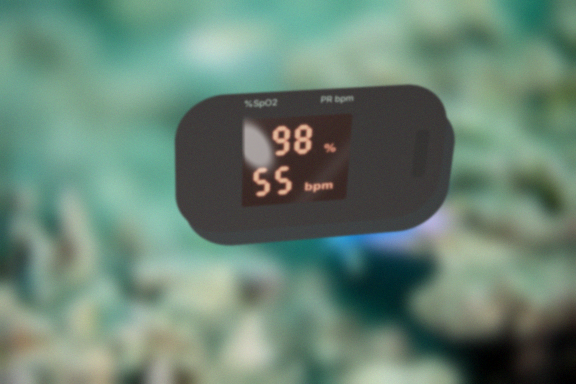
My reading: 55 bpm
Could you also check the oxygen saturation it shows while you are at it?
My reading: 98 %
